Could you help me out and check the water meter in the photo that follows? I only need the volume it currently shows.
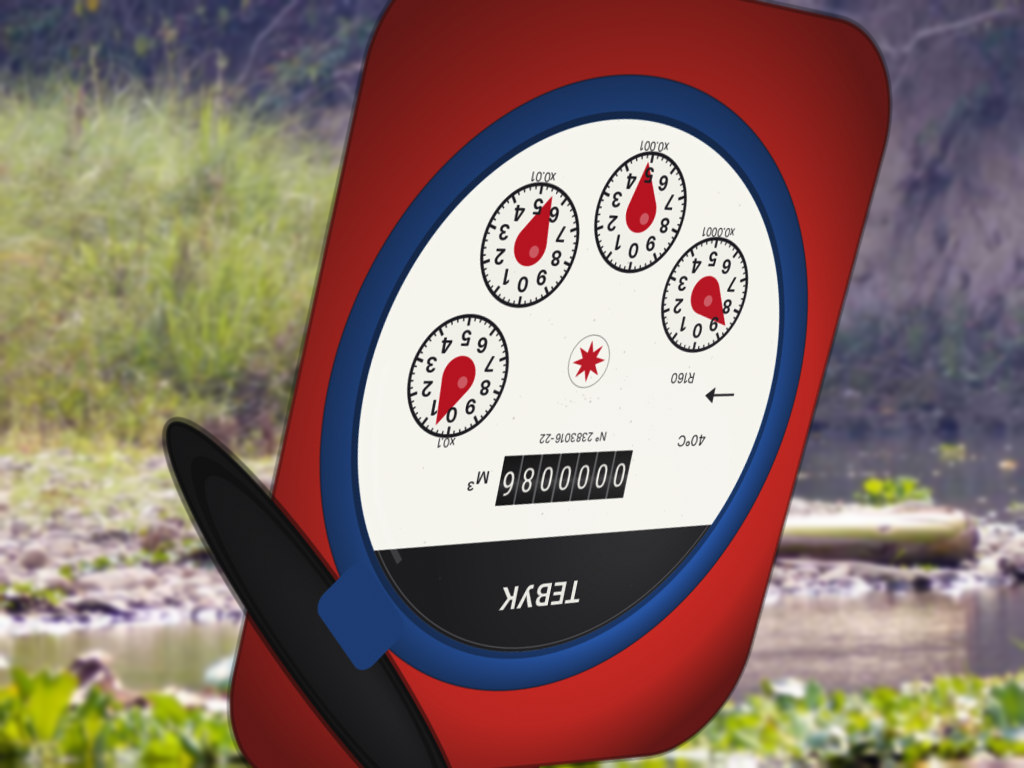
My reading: 86.0548 m³
